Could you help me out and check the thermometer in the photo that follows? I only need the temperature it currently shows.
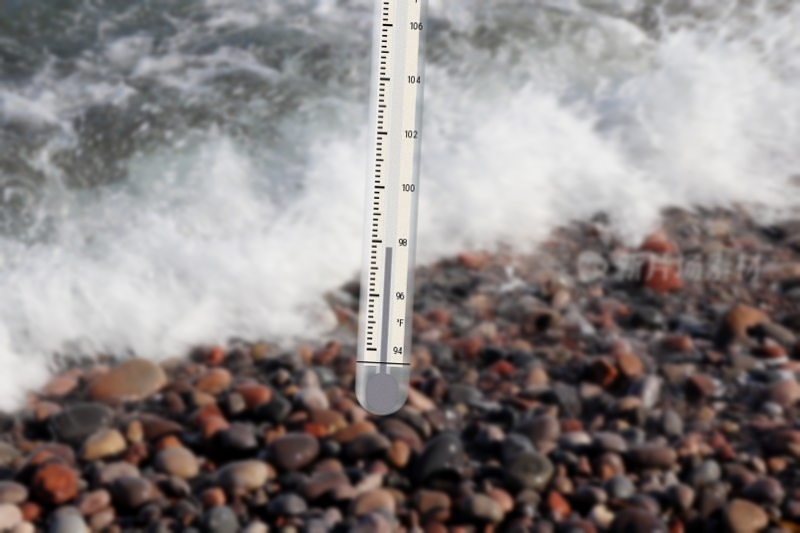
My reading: 97.8 °F
